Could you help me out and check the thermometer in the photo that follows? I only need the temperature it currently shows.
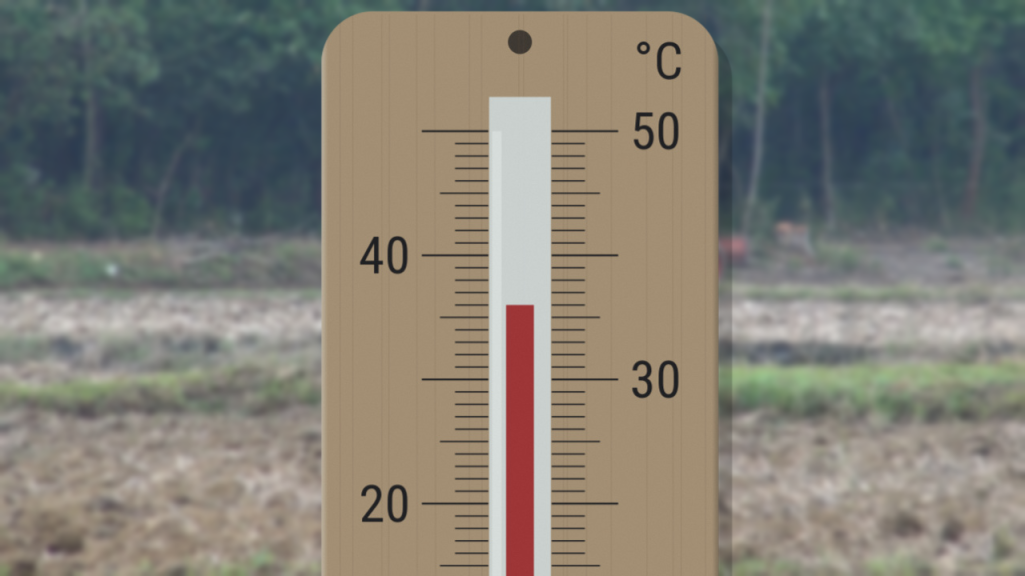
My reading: 36 °C
